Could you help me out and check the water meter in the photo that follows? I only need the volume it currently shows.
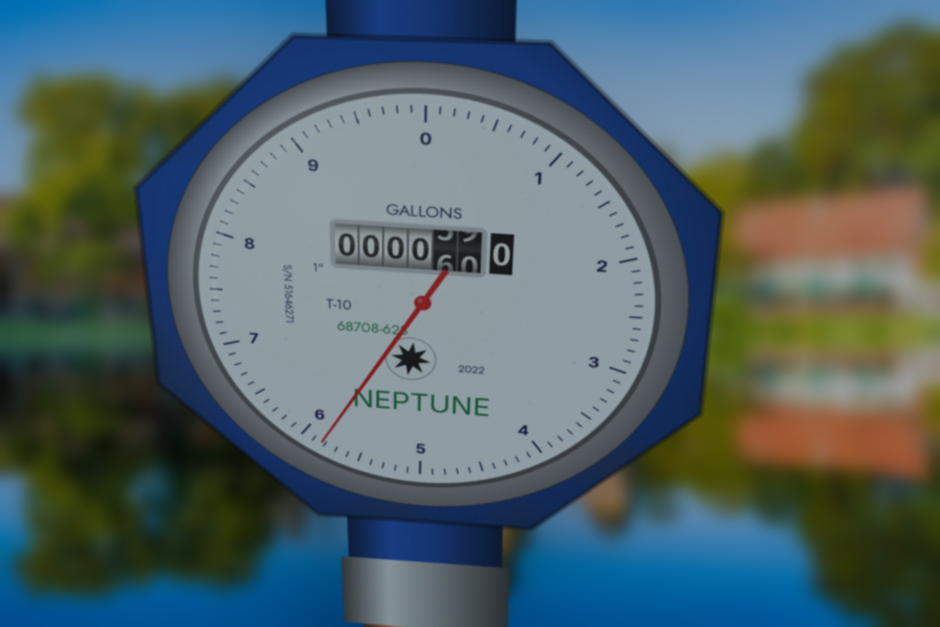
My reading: 595.8 gal
